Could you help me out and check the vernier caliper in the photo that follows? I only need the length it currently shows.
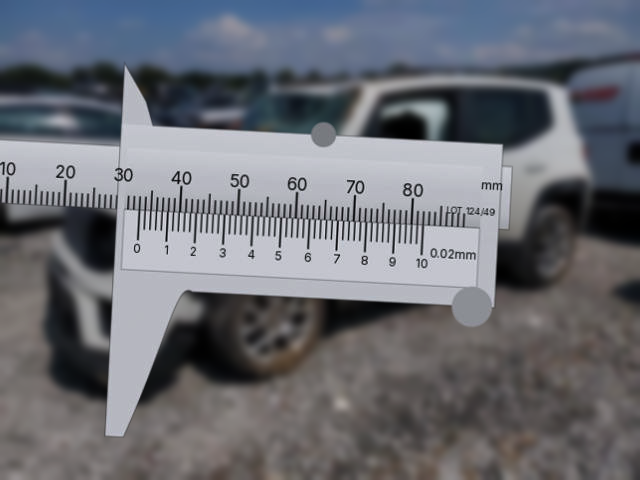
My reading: 33.0 mm
